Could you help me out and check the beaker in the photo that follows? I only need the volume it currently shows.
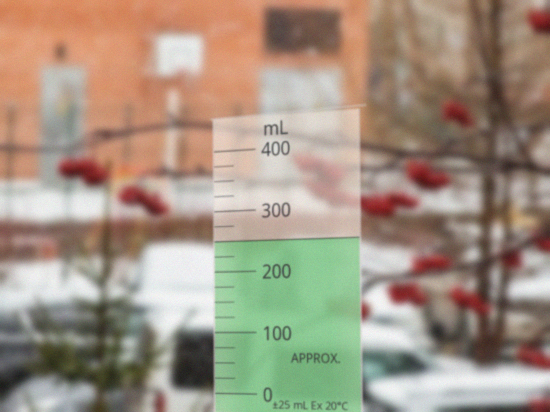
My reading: 250 mL
